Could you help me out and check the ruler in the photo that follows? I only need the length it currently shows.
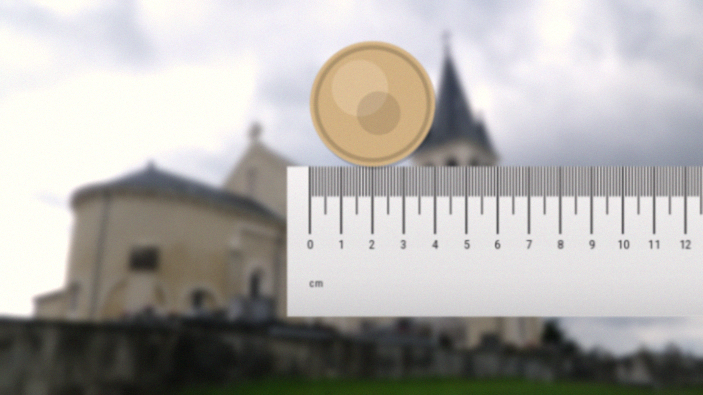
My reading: 4 cm
